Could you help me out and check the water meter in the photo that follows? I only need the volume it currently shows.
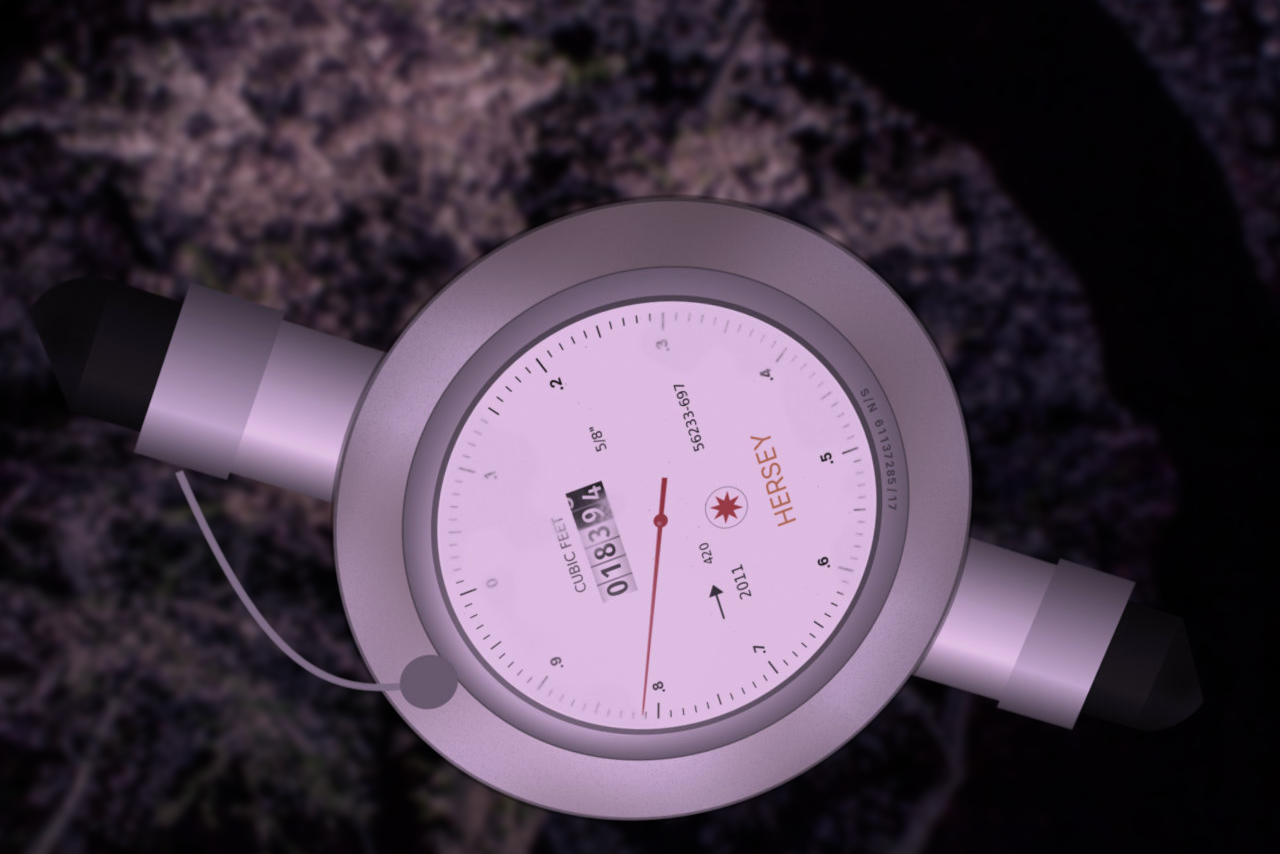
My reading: 18393.81 ft³
